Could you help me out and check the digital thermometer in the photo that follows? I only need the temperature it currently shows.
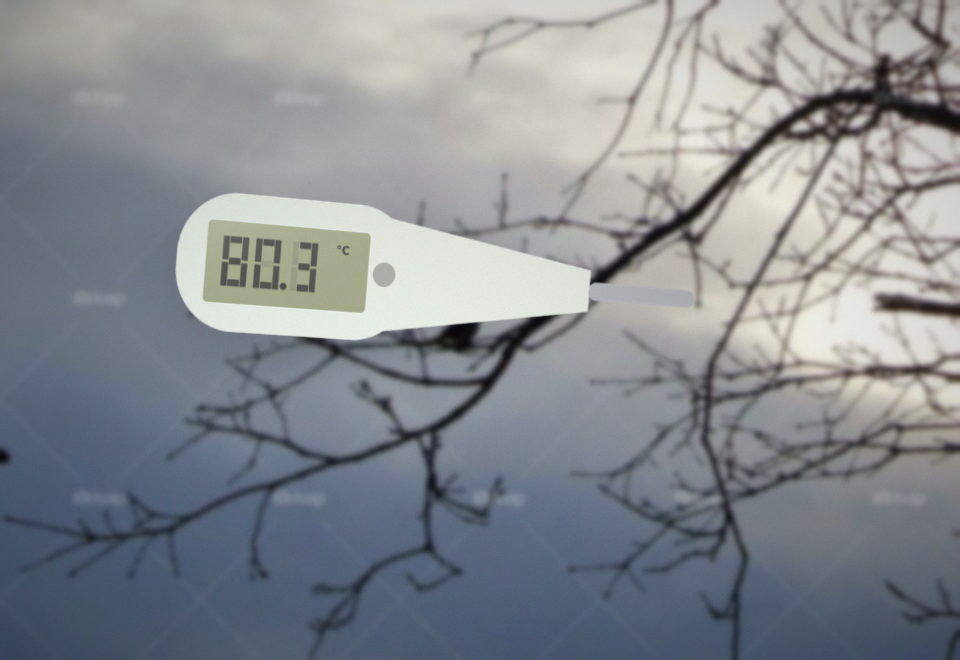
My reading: 80.3 °C
